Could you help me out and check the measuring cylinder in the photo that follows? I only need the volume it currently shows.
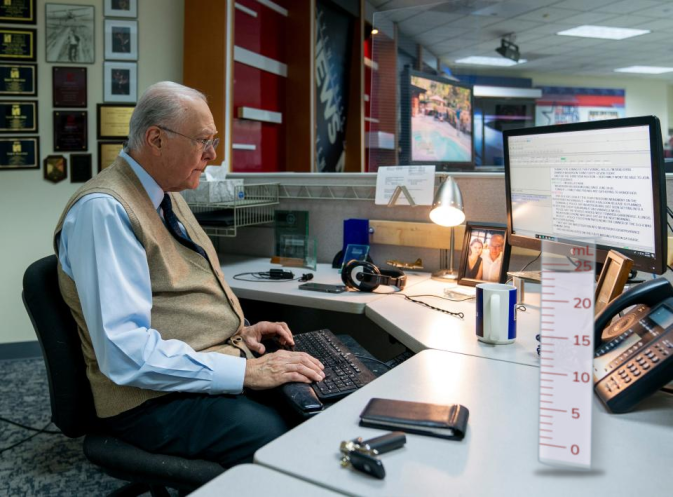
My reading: 24 mL
